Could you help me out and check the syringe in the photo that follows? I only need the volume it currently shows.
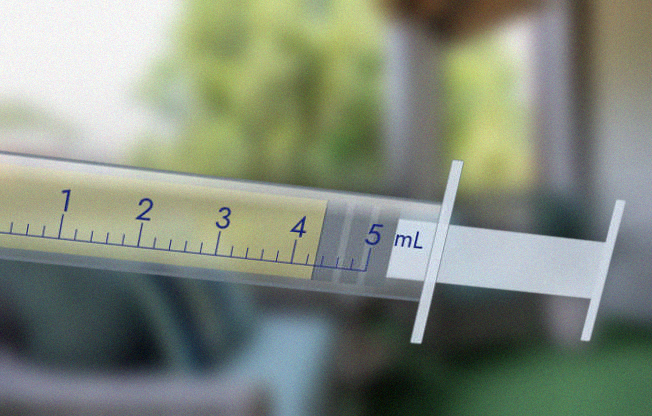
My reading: 4.3 mL
